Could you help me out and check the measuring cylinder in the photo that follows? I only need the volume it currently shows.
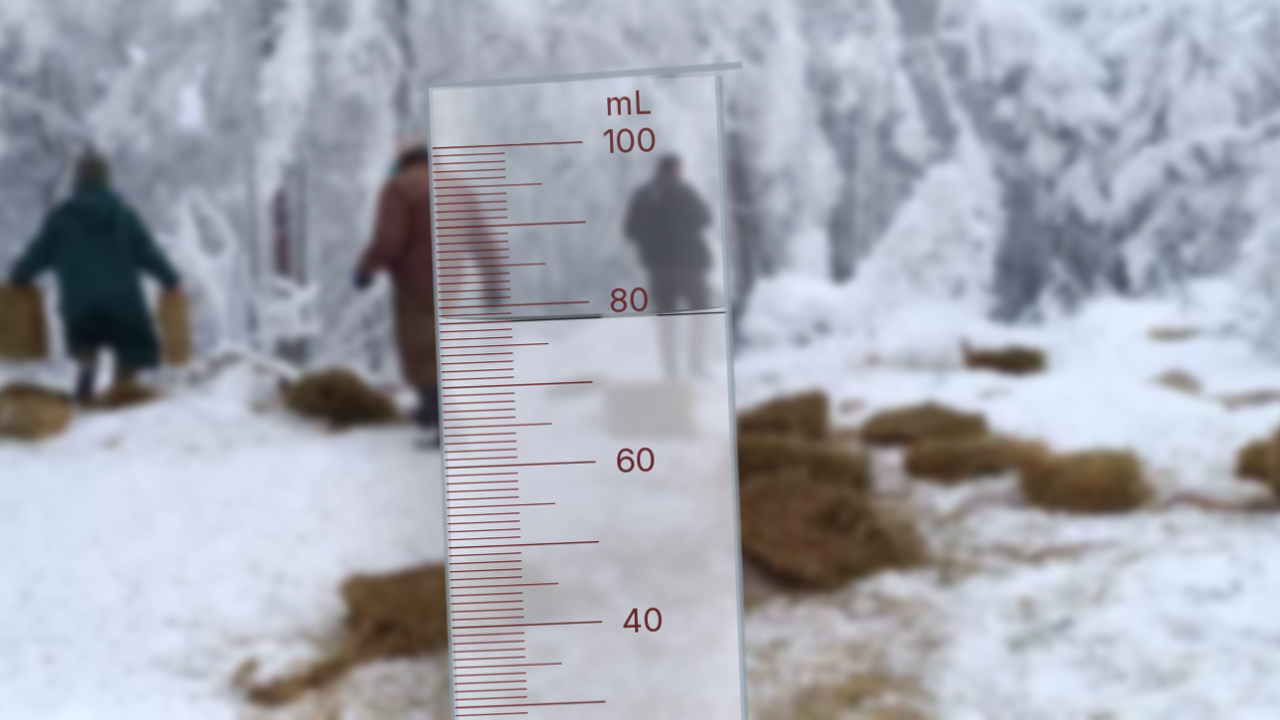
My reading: 78 mL
